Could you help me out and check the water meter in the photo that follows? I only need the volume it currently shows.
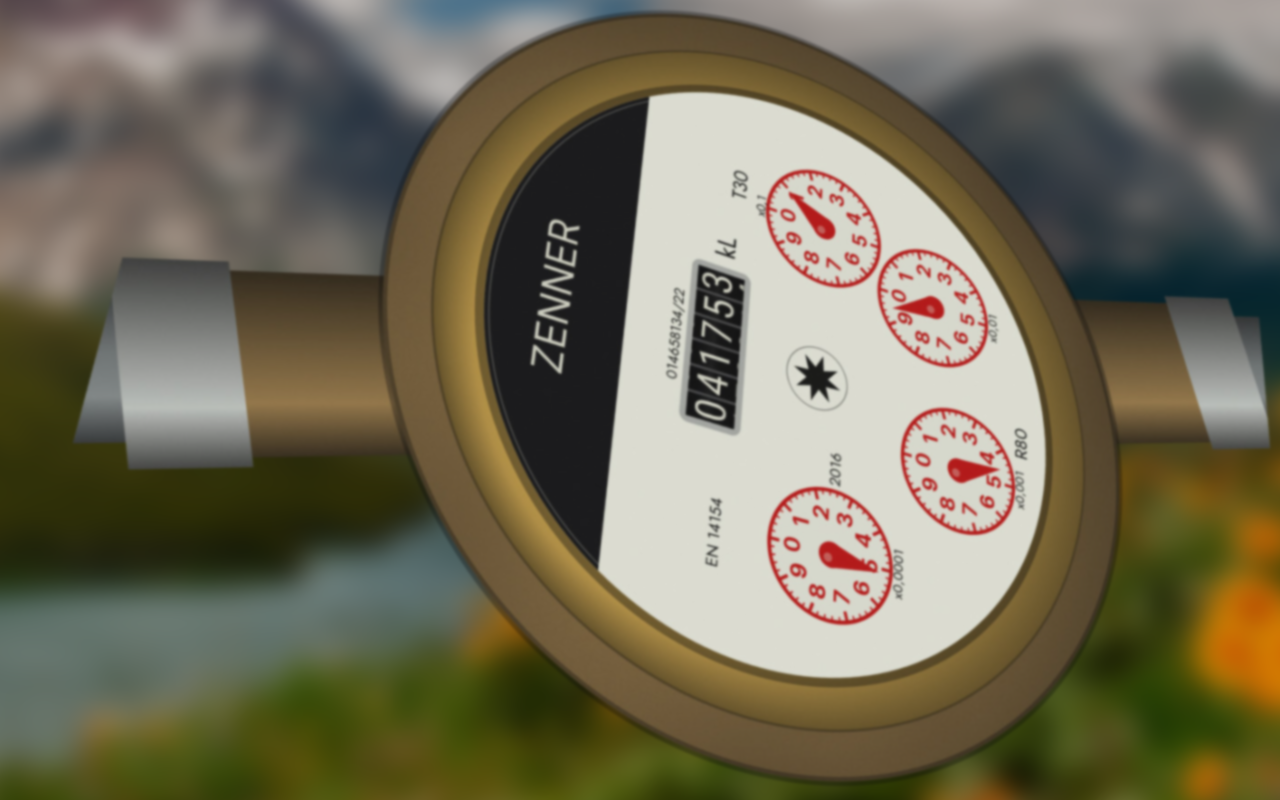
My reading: 41753.0945 kL
